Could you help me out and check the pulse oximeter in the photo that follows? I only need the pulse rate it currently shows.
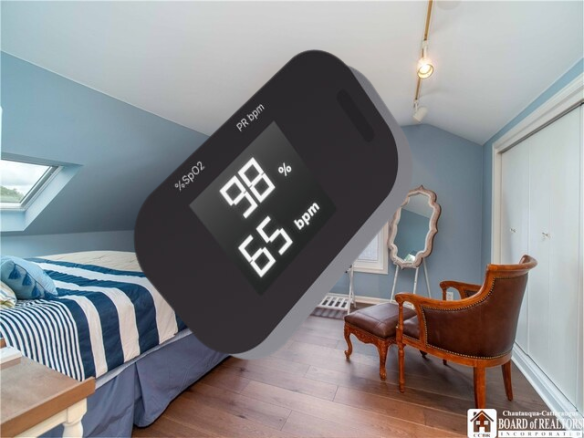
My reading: 65 bpm
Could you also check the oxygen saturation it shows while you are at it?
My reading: 98 %
